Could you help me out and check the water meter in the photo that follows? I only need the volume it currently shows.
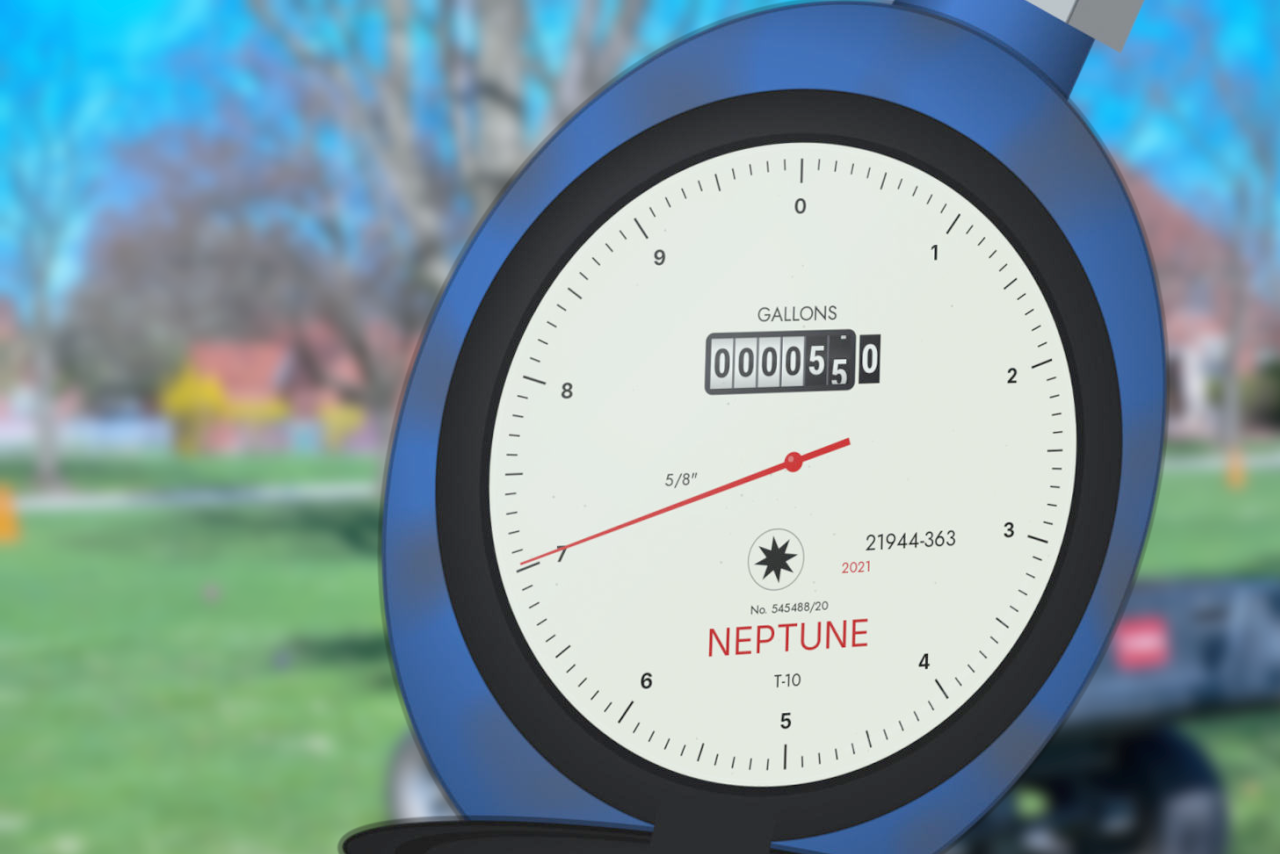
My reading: 547.0 gal
